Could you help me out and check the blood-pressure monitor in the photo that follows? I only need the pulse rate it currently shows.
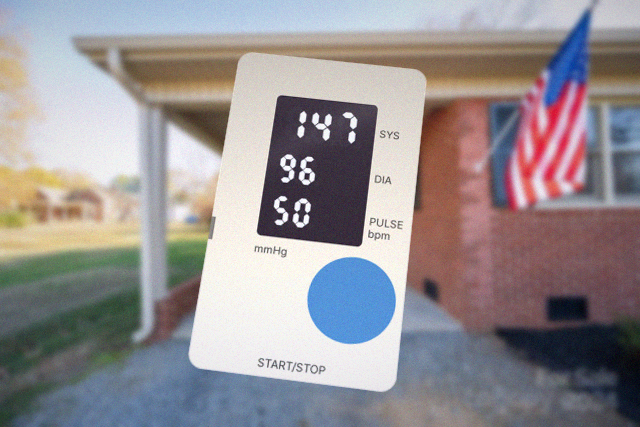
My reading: 50 bpm
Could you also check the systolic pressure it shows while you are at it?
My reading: 147 mmHg
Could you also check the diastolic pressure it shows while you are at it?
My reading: 96 mmHg
